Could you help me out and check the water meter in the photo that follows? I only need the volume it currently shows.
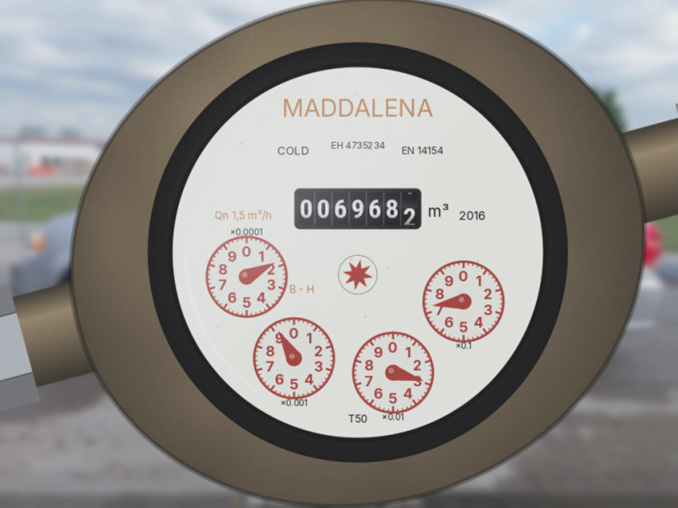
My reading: 69681.7291 m³
